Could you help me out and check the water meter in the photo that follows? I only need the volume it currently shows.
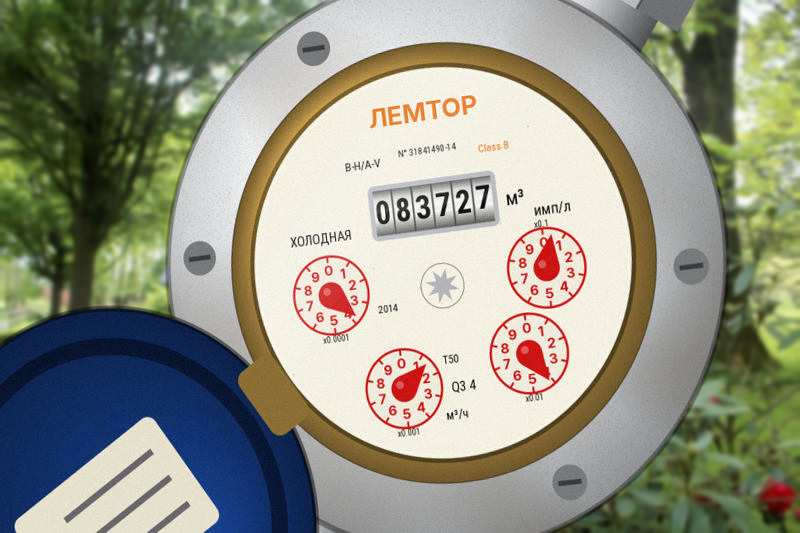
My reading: 83727.0413 m³
